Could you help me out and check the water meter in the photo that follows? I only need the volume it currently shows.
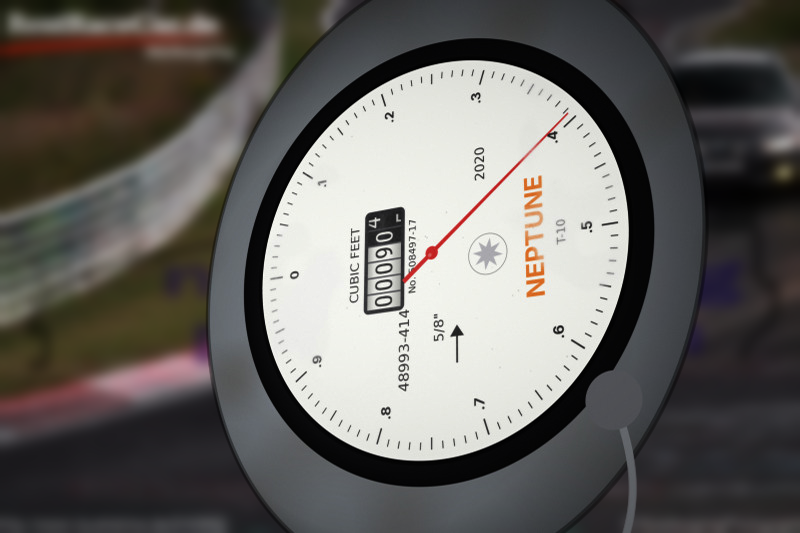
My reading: 904.39 ft³
